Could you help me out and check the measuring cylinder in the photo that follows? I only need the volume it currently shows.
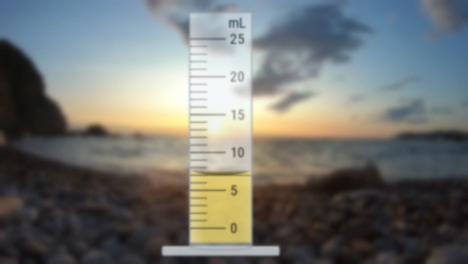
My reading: 7 mL
